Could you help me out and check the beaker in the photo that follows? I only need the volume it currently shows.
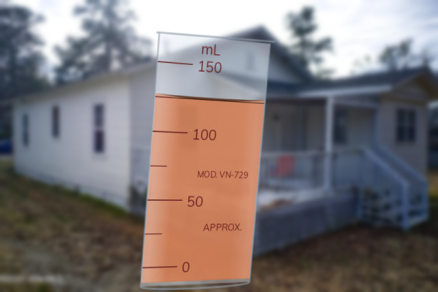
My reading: 125 mL
